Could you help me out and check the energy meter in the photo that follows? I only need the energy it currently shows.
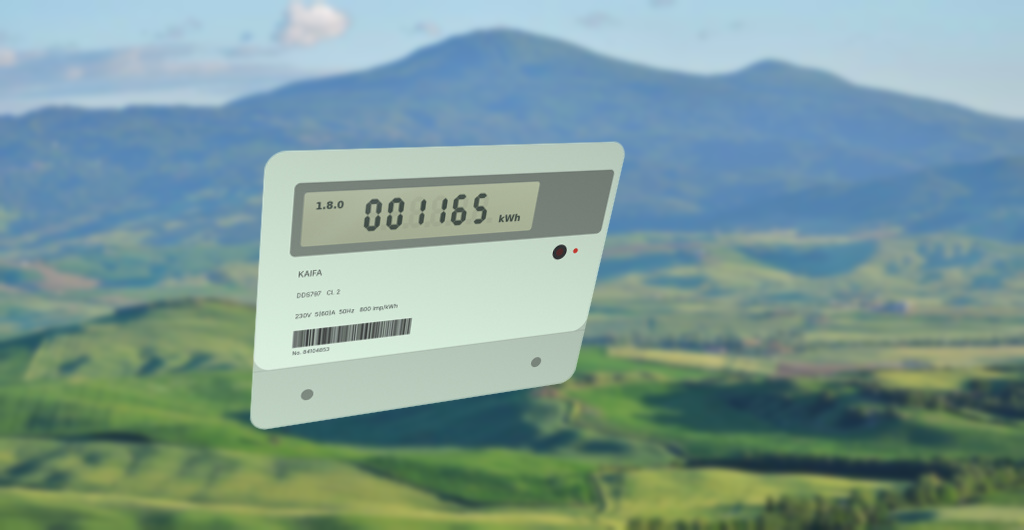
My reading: 1165 kWh
